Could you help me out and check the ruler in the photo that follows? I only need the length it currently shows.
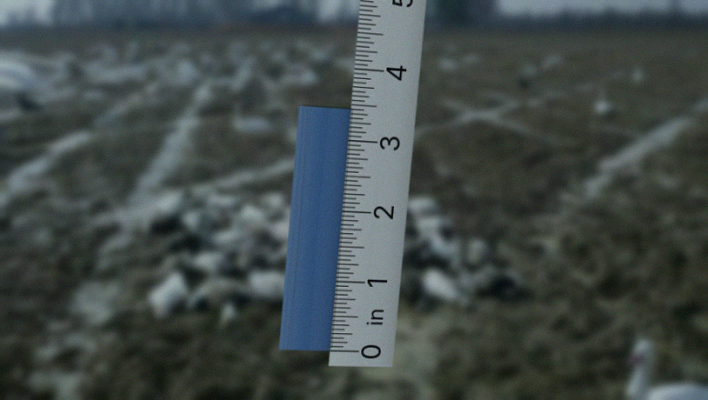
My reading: 3.4375 in
